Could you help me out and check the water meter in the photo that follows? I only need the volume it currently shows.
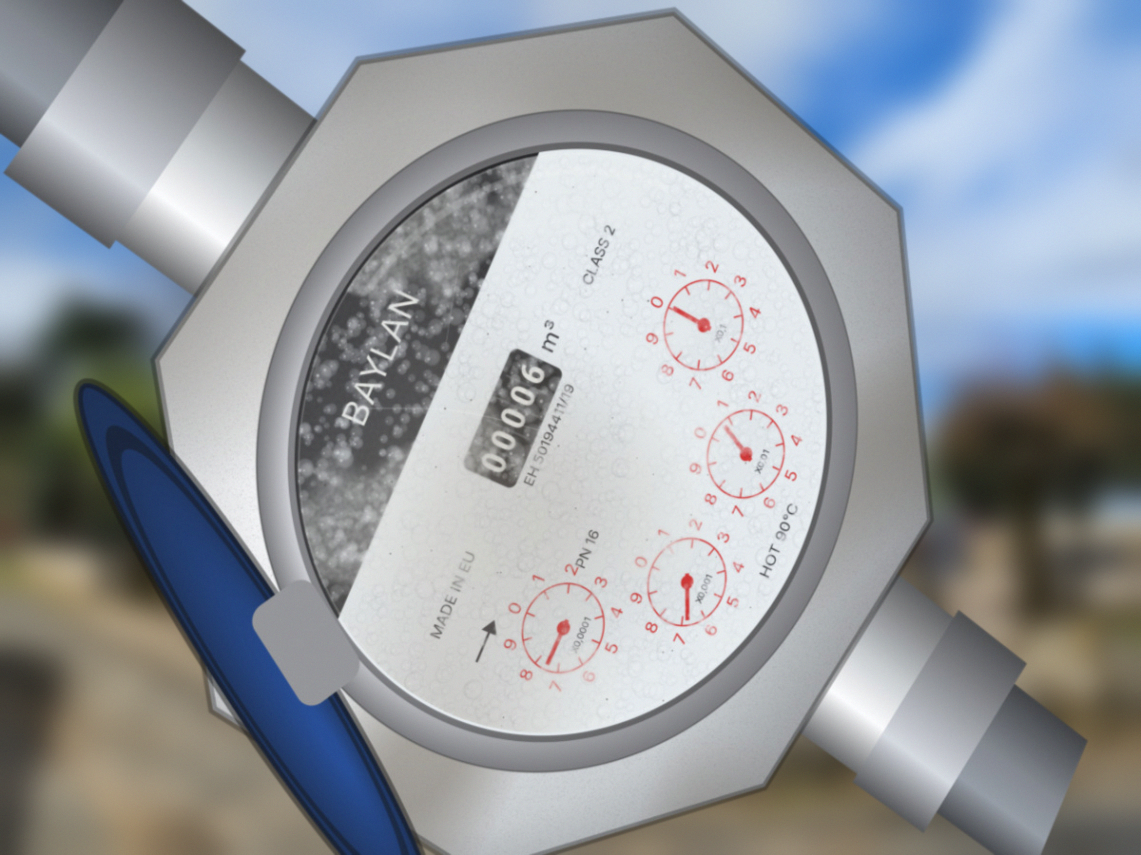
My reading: 6.0067 m³
